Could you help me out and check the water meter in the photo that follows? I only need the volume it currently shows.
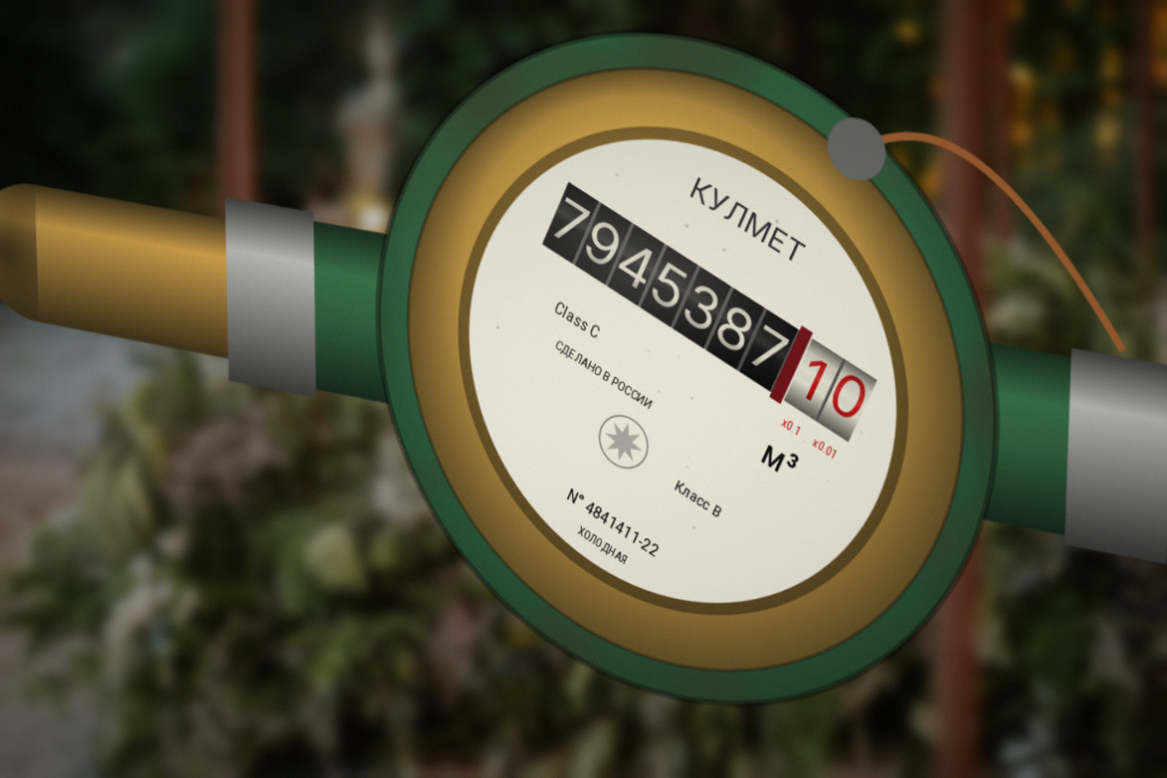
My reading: 7945387.10 m³
